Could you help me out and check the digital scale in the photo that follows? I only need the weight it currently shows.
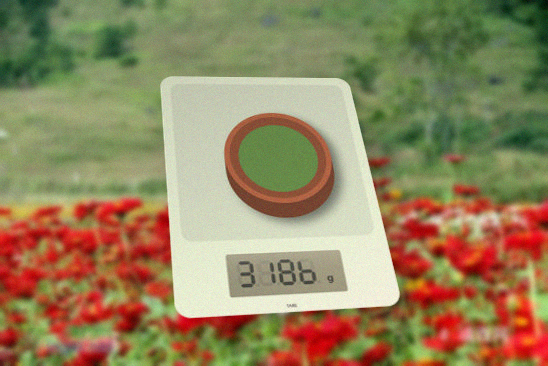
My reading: 3186 g
